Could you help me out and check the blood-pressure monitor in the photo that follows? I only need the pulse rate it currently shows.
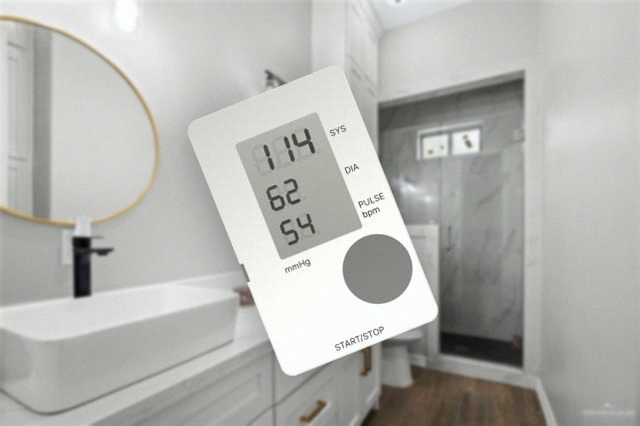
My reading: 54 bpm
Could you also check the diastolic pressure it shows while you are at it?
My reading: 62 mmHg
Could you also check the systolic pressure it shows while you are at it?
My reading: 114 mmHg
